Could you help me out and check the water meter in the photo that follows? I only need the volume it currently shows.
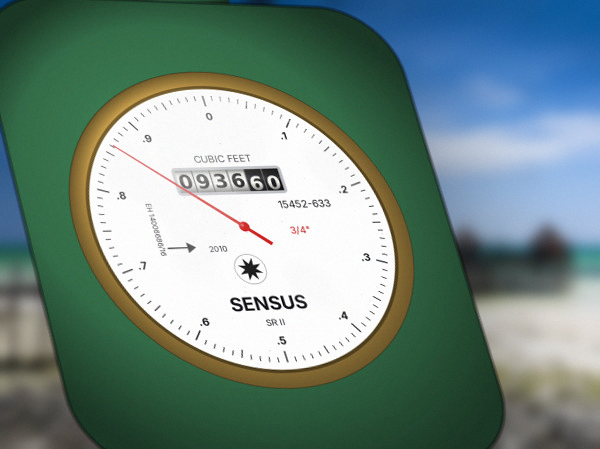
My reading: 93659.86 ft³
